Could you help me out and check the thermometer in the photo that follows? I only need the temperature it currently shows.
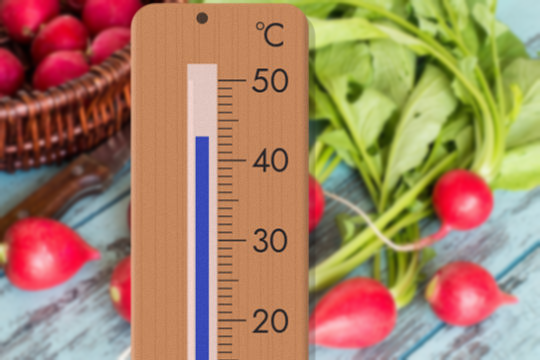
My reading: 43 °C
